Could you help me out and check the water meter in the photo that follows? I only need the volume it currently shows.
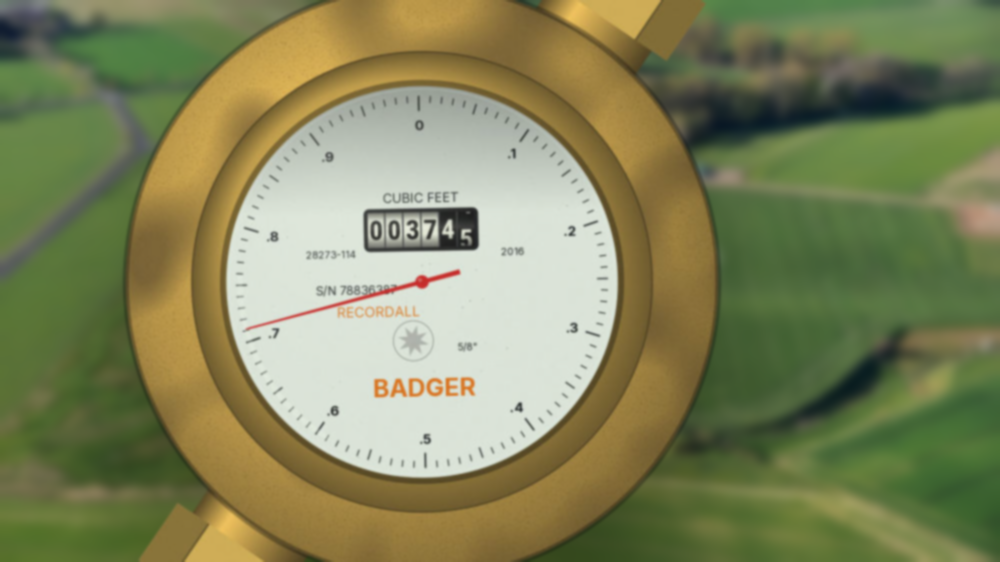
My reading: 3744.71 ft³
